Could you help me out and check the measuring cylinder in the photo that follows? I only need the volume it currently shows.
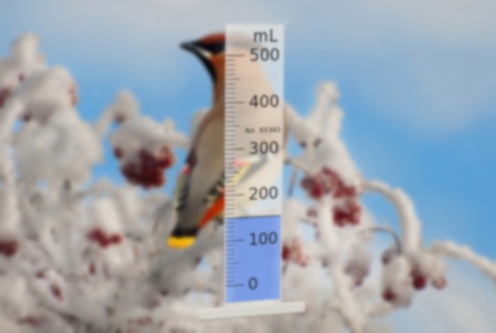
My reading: 150 mL
